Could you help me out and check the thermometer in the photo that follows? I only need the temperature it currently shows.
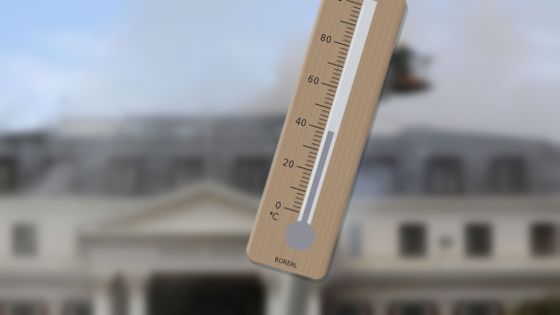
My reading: 40 °C
